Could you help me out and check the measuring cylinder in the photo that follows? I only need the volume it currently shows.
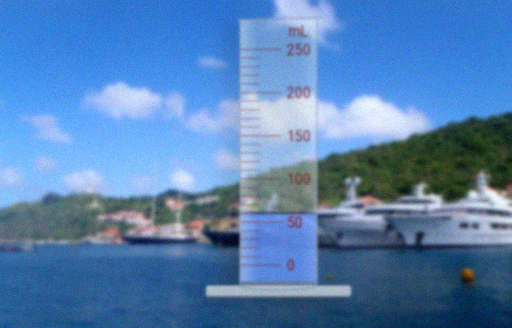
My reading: 60 mL
